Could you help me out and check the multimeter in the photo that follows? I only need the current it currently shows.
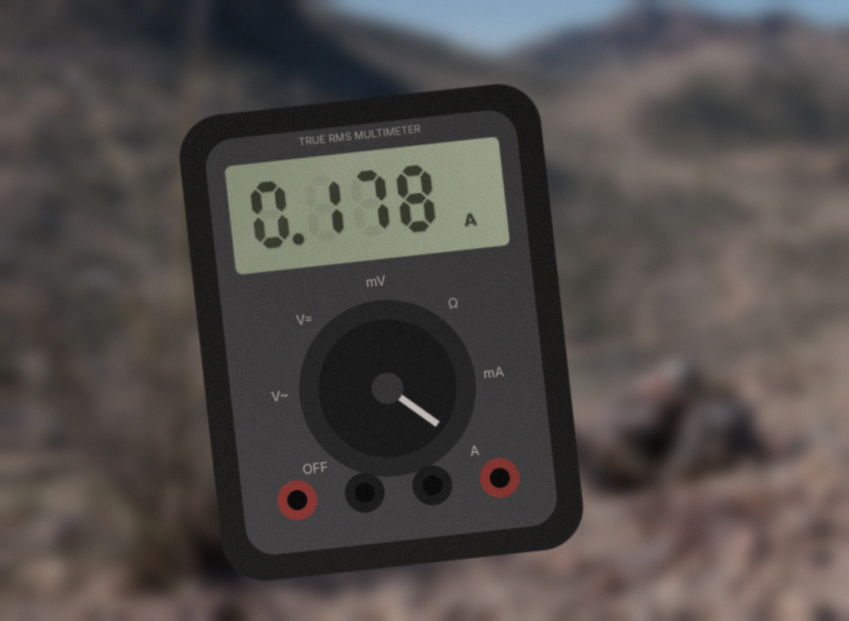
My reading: 0.178 A
